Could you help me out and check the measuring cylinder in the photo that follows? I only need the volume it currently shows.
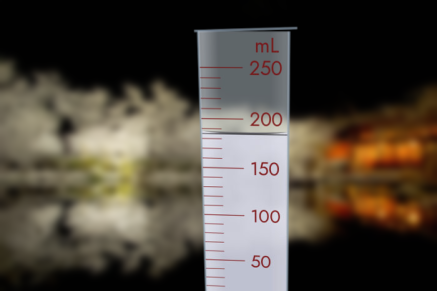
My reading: 185 mL
